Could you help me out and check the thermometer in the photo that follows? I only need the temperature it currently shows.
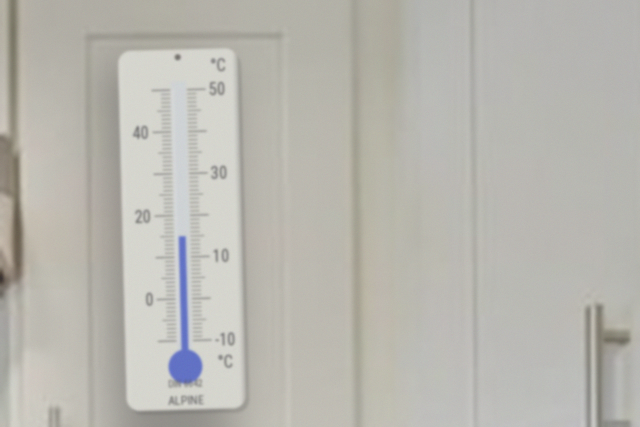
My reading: 15 °C
